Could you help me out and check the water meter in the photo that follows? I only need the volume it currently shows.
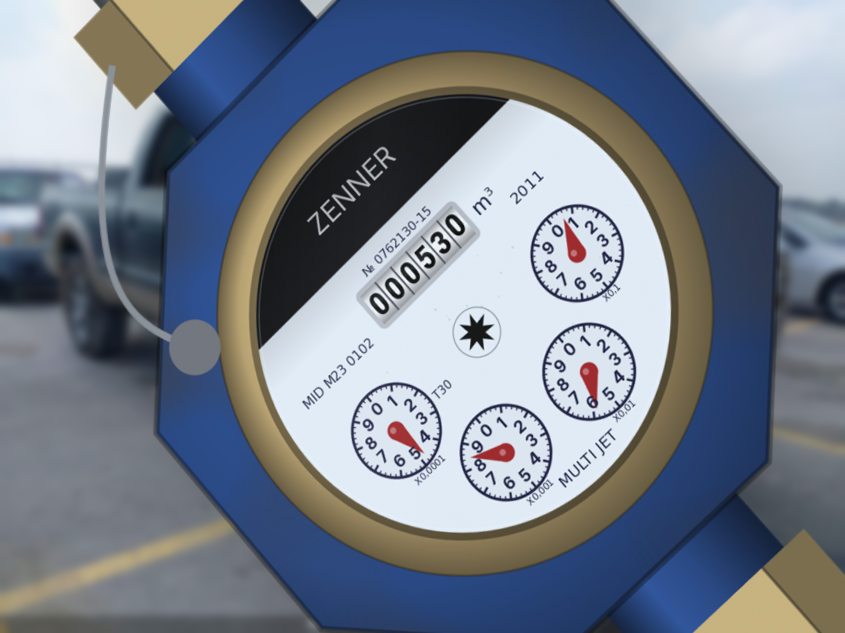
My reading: 530.0584 m³
